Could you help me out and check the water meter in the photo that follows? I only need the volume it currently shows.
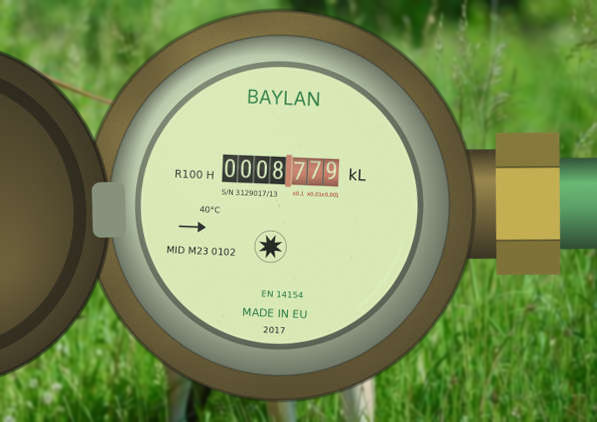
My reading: 8.779 kL
